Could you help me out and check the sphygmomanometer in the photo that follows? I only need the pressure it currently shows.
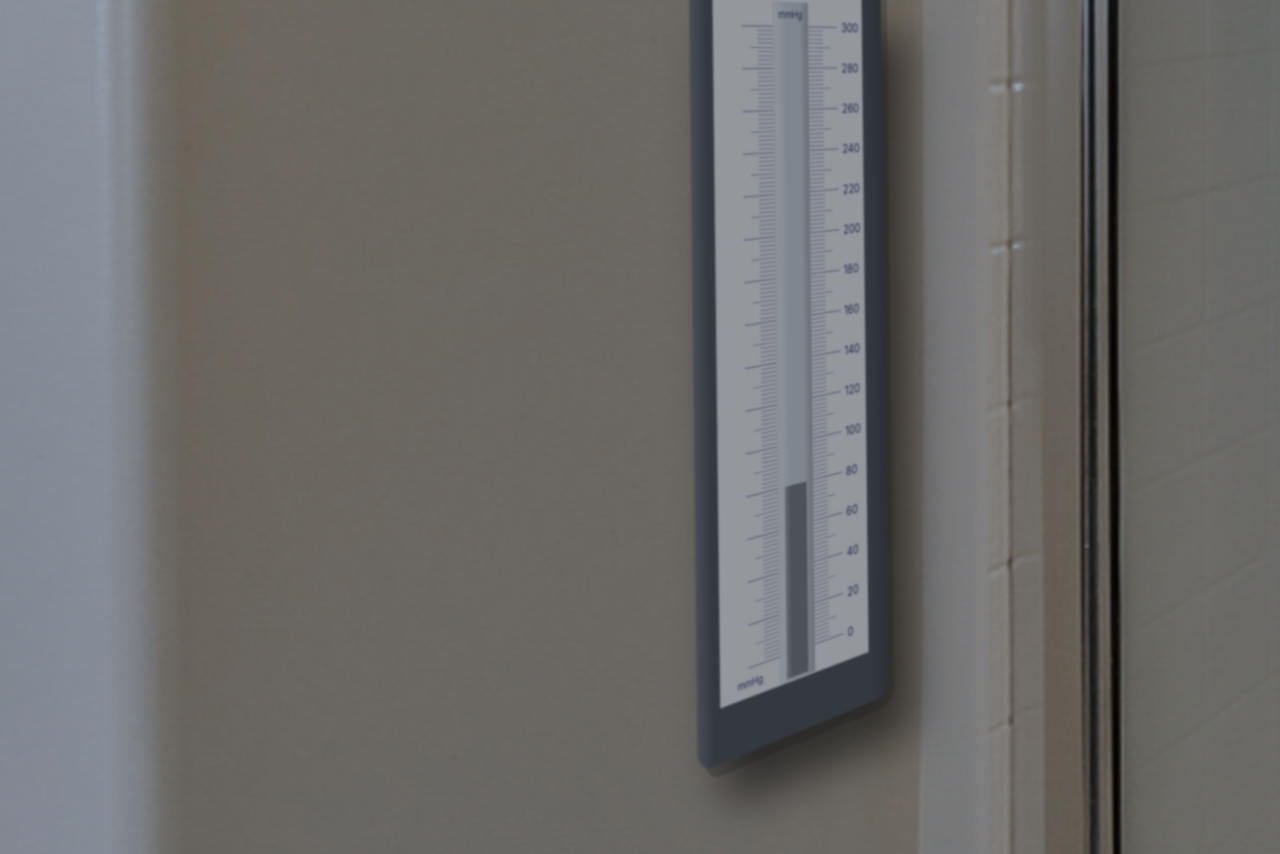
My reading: 80 mmHg
